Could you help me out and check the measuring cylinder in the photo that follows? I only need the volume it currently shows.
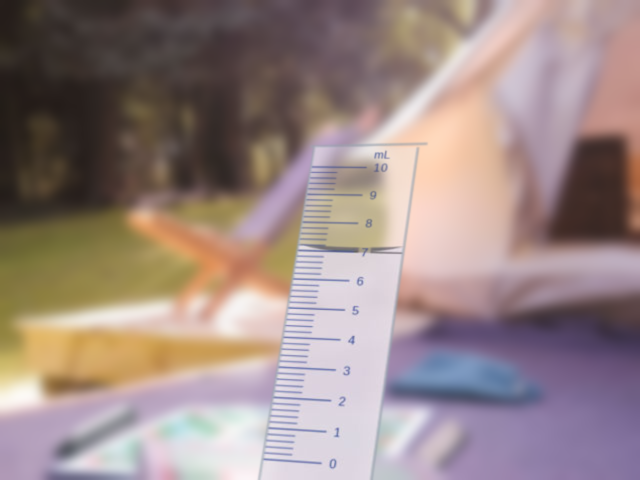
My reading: 7 mL
